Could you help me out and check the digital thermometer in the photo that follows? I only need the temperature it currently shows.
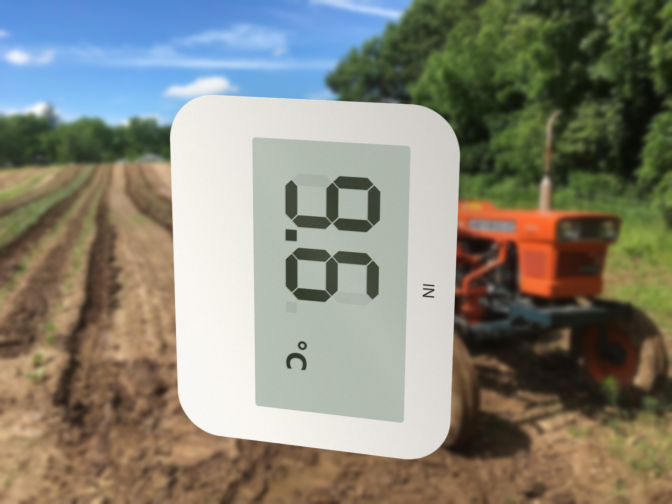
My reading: 9.6 °C
